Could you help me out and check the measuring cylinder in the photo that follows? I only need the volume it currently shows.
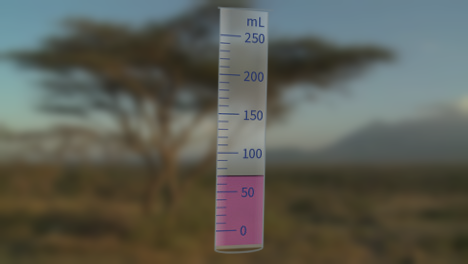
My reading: 70 mL
